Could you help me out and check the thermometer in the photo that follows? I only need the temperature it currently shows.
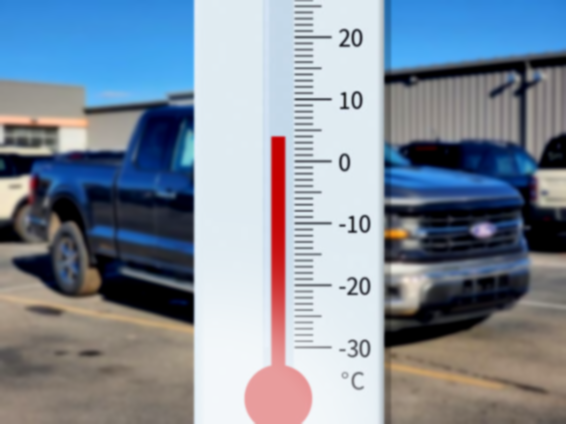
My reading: 4 °C
